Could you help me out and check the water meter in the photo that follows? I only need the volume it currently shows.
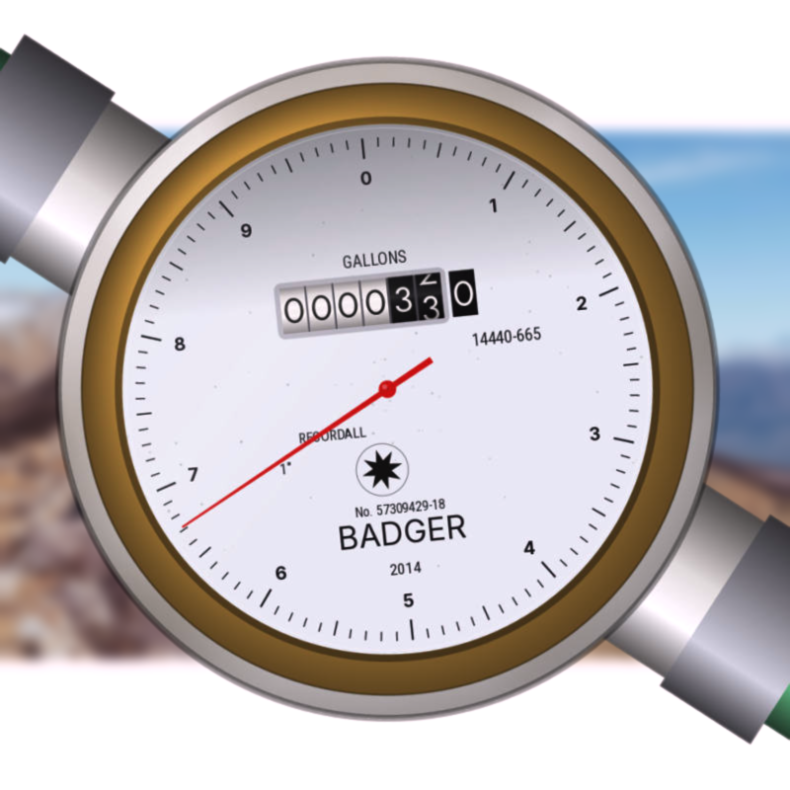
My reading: 326.7 gal
